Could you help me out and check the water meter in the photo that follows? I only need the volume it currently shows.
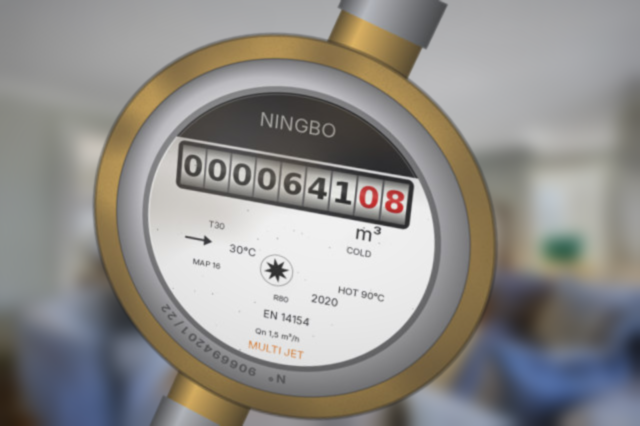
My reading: 641.08 m³
